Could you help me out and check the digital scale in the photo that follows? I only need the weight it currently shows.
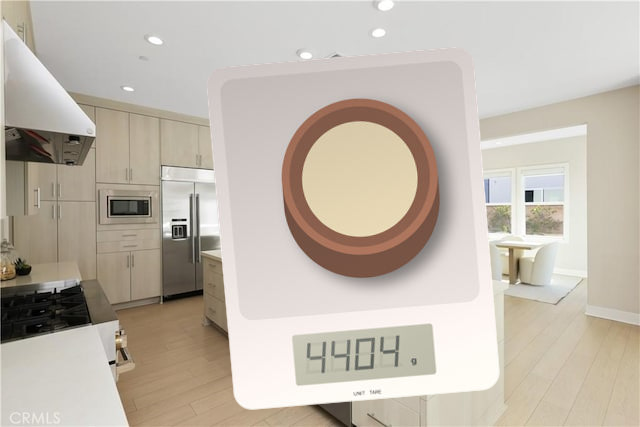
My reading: 4404 g
